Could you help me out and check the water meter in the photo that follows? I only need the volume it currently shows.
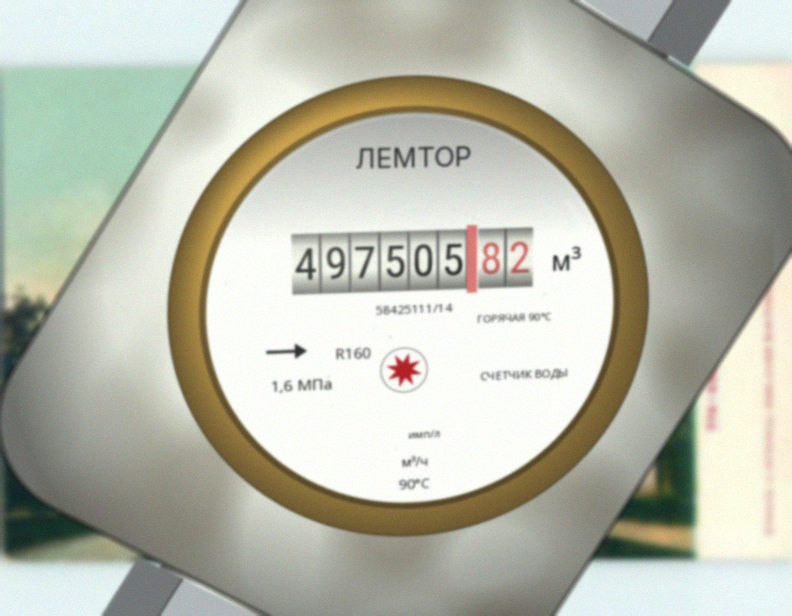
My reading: 497505.82 m³
